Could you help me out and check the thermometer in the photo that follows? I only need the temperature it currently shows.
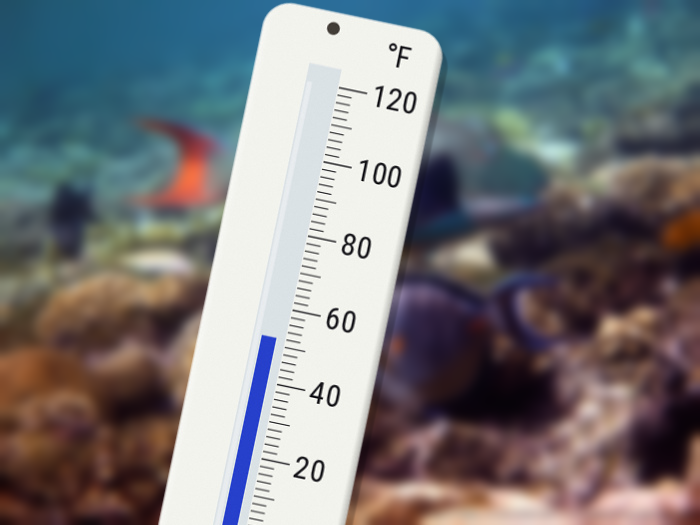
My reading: 52 °F
